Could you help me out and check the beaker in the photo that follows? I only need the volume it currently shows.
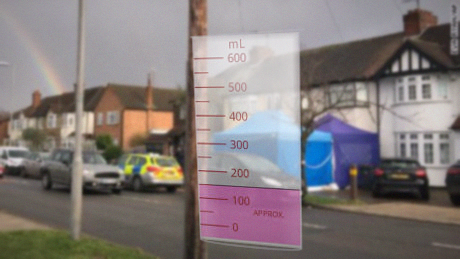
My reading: 150 mL
